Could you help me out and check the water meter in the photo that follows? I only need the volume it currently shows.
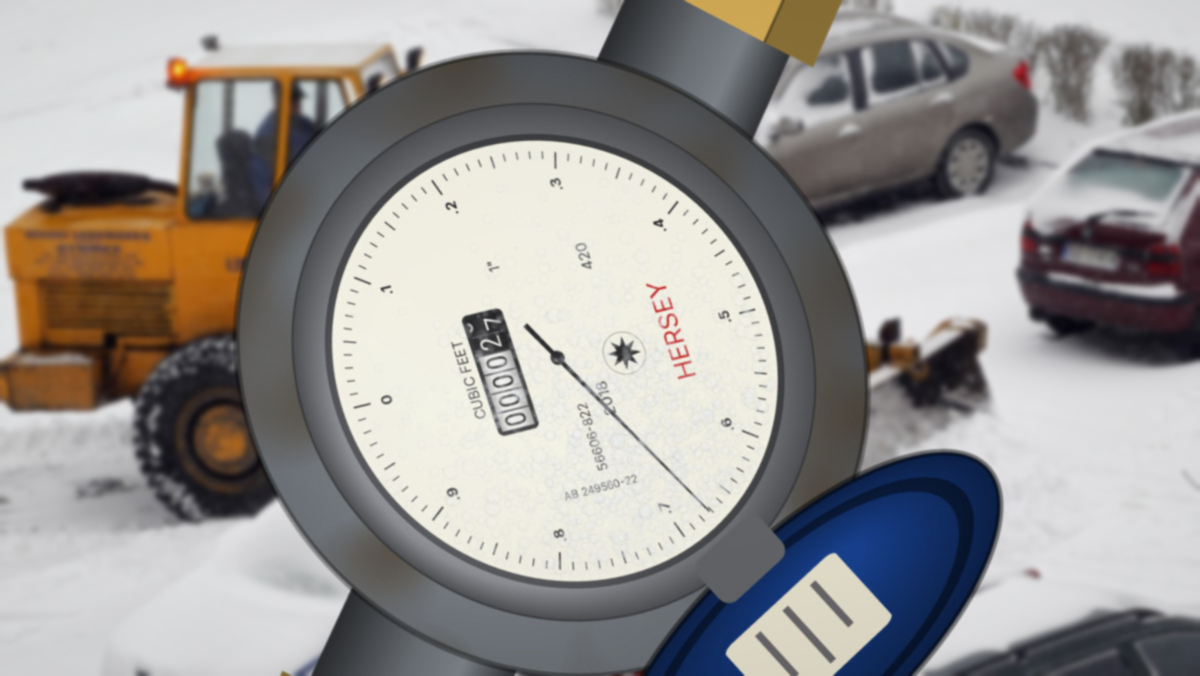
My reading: 26.67 ft³
